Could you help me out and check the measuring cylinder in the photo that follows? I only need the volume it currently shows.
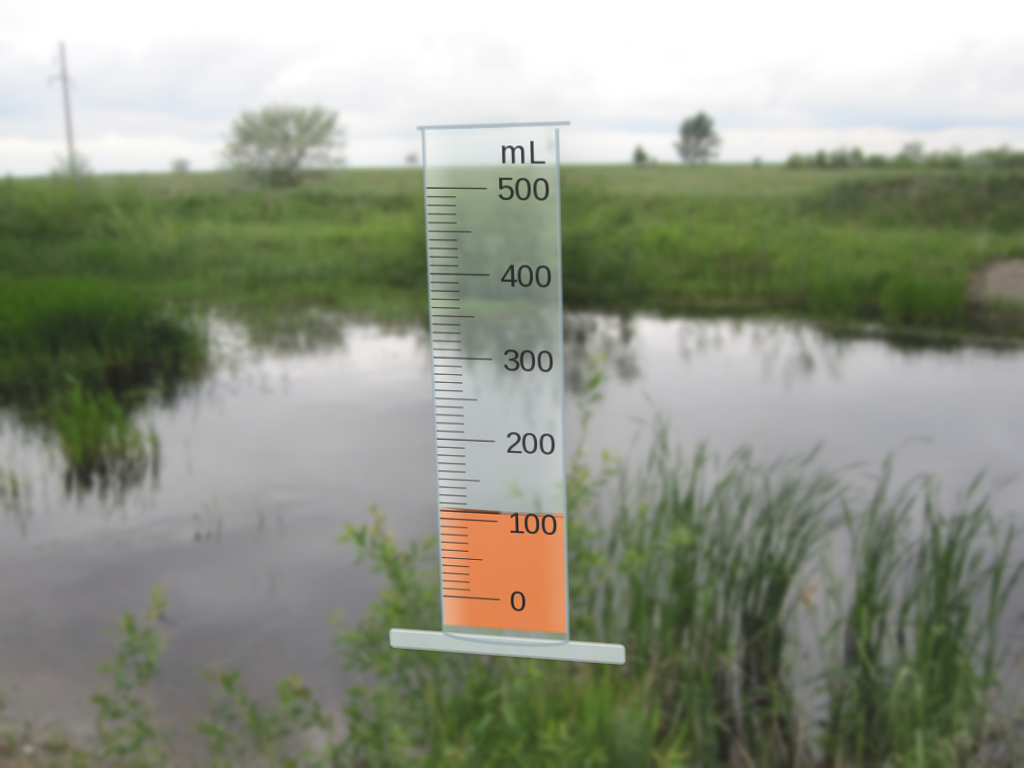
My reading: 110 mL
